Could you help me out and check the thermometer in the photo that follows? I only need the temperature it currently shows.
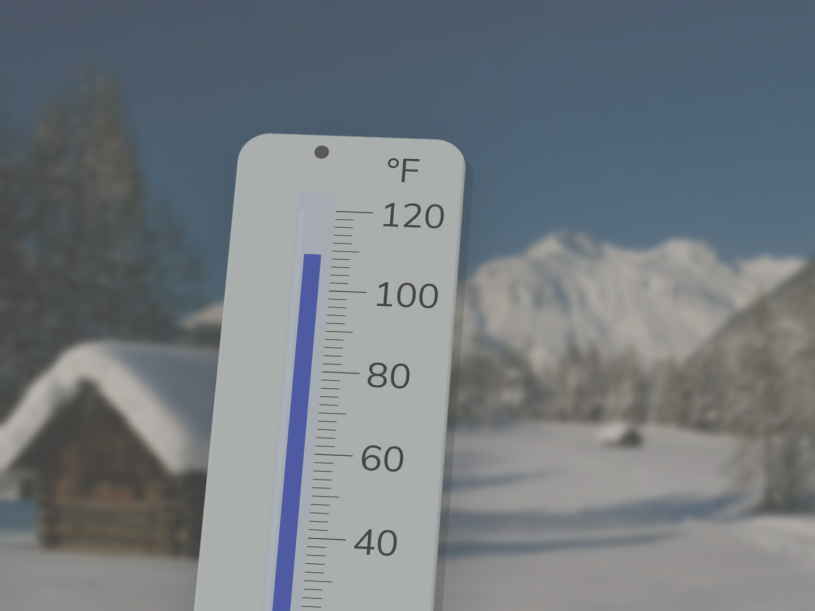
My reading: 109 °F
